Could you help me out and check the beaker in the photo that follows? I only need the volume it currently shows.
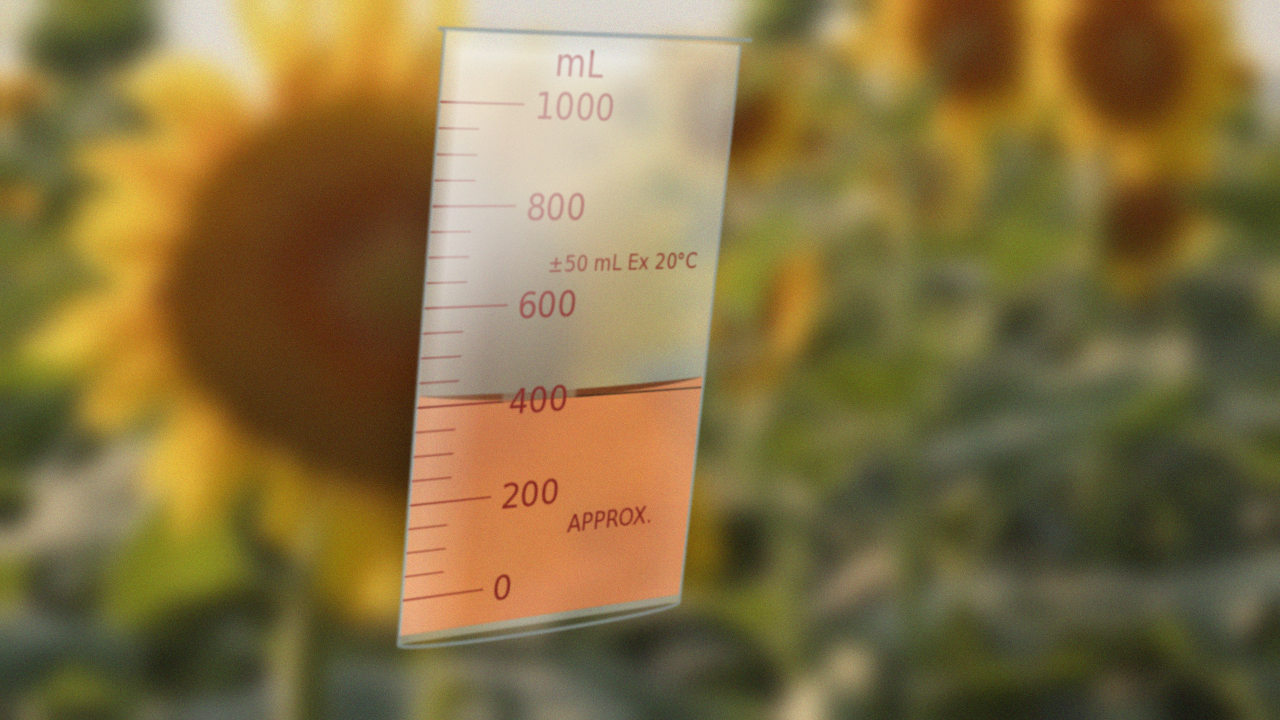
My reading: 400 mL
